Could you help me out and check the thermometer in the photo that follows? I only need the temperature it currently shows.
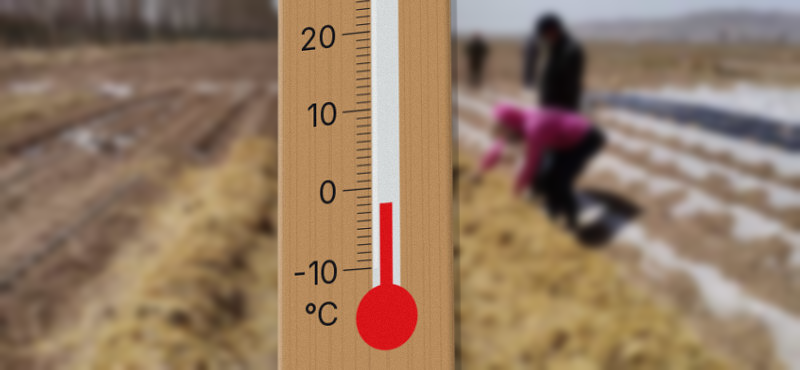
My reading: -2 °C
